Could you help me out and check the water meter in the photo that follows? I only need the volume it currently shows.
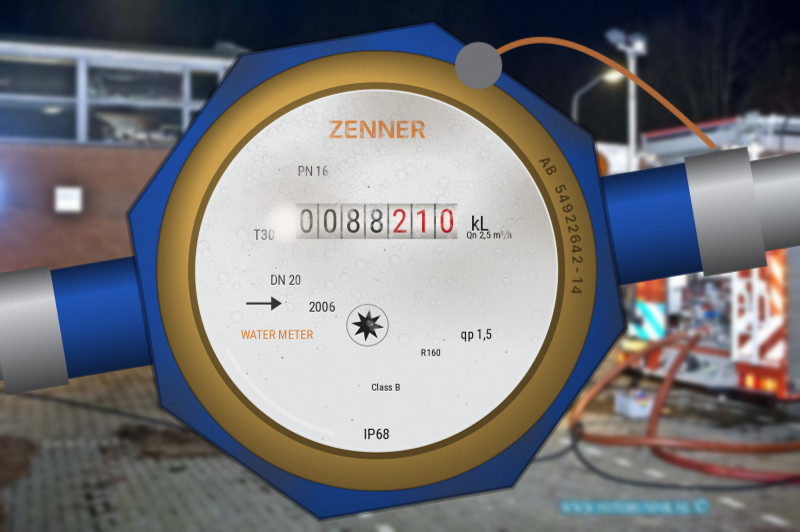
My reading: 88.210 kL
